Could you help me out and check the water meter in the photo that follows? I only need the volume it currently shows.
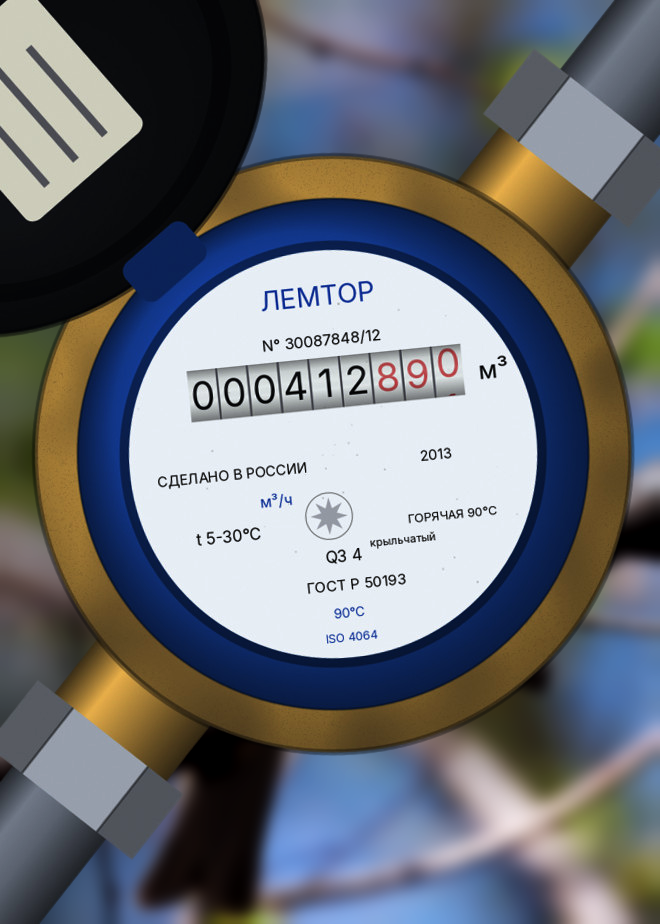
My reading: 412.890 m³
